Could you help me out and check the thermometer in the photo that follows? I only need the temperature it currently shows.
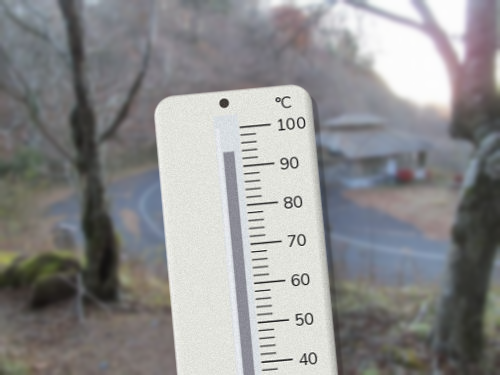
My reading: 94 °C
